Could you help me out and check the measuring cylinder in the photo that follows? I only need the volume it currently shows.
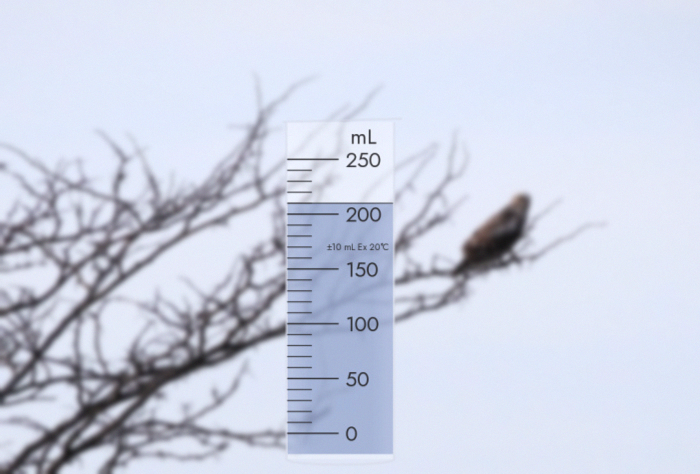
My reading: 210 mL
